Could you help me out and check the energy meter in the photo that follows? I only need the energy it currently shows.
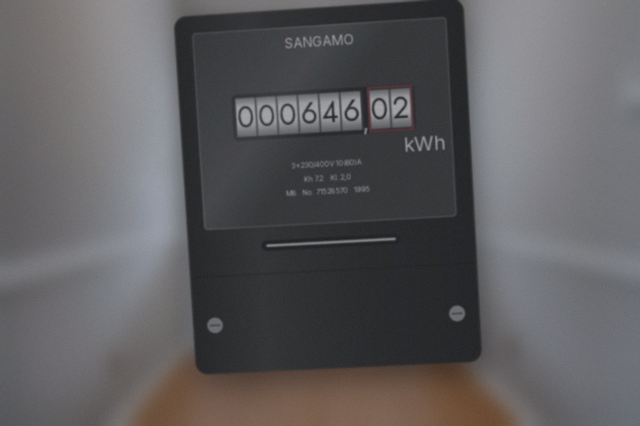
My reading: 646.02 kWh
